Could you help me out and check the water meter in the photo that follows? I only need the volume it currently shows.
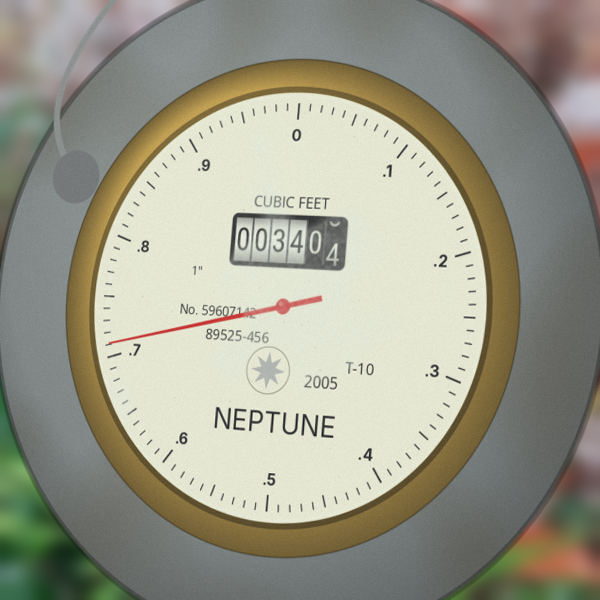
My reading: 3403.71 ft³
